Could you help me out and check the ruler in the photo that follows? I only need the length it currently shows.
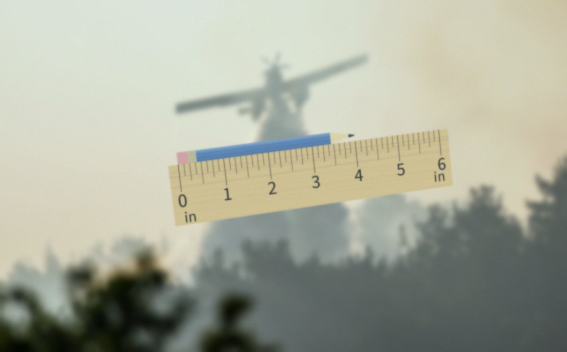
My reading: 4 in
